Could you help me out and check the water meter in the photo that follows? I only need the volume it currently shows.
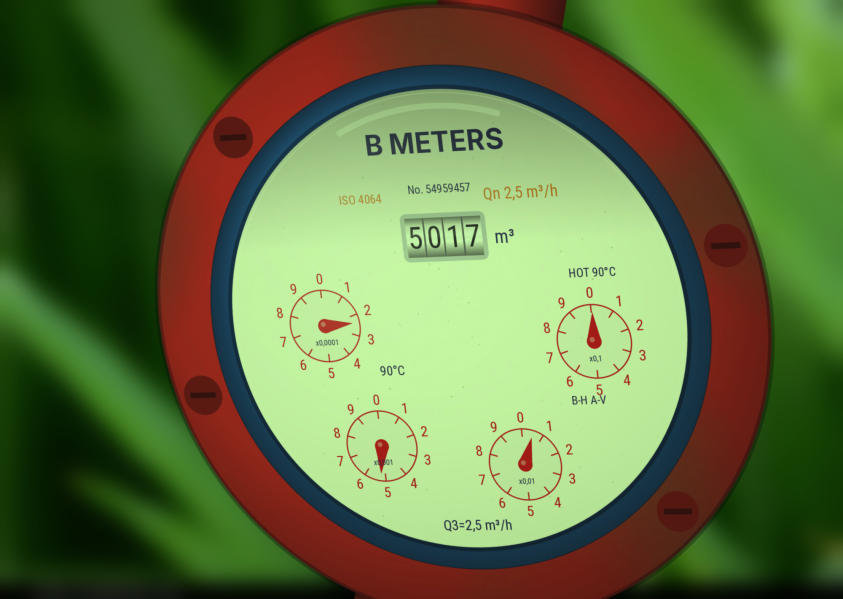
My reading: 5017.0052 m³
